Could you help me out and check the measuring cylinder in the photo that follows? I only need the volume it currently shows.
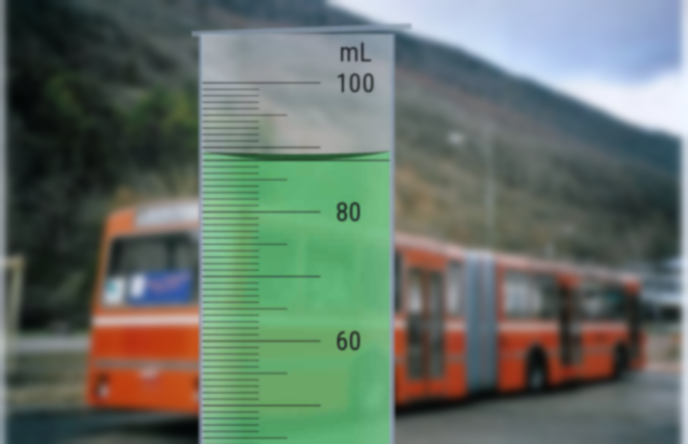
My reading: 88 mL
